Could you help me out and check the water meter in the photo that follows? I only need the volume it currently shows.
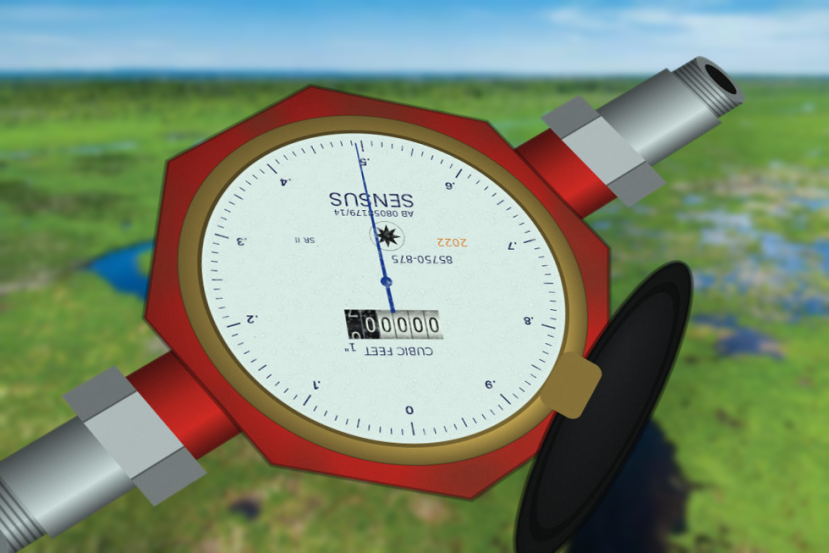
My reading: 6.49 ft³
